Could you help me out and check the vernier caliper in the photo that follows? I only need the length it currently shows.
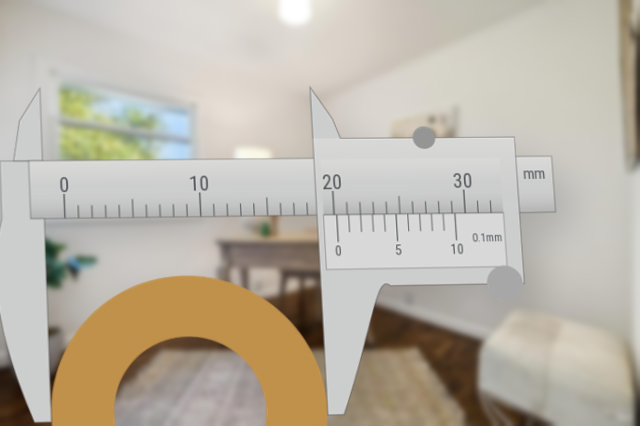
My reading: 20.2 mm
